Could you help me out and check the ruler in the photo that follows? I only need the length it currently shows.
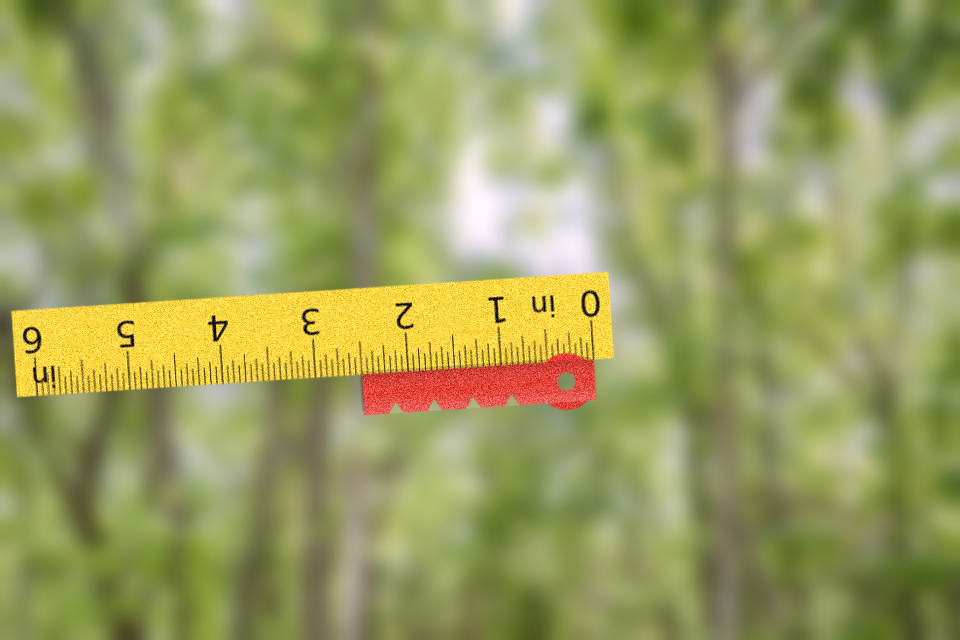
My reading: 2.5 in
